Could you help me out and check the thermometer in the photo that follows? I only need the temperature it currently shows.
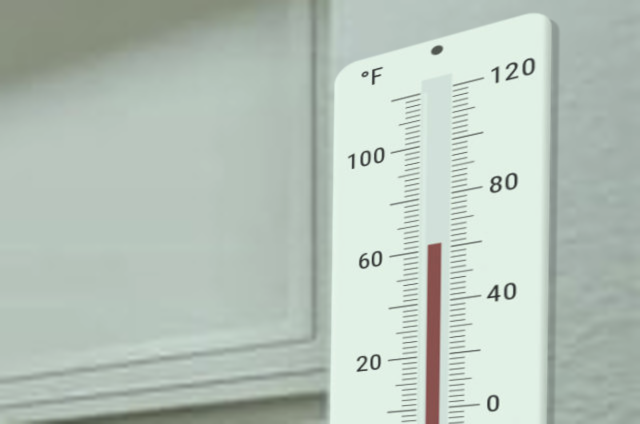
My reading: 62 °F
